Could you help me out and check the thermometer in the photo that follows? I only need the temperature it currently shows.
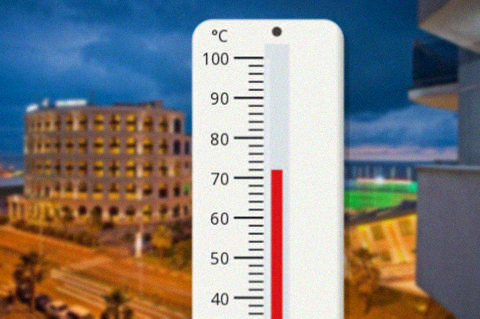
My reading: 72 °C
